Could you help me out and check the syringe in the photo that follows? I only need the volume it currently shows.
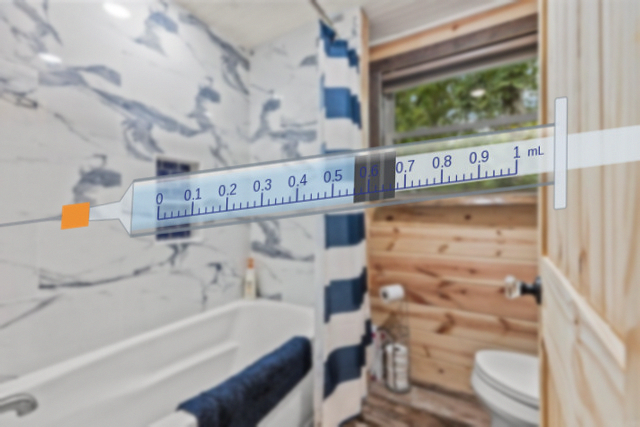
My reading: 0.56 mL
